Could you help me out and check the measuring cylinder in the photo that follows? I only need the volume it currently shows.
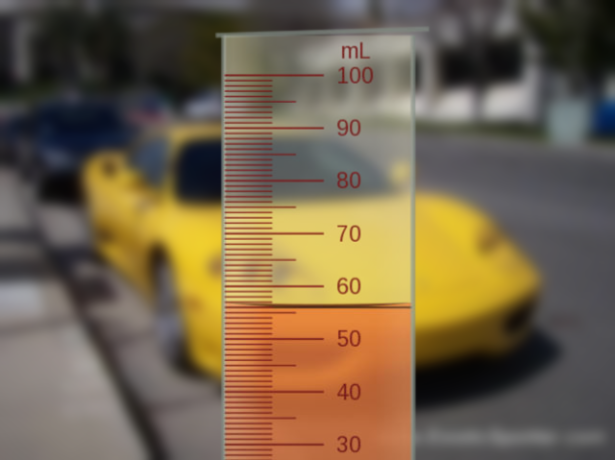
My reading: 56 mL
